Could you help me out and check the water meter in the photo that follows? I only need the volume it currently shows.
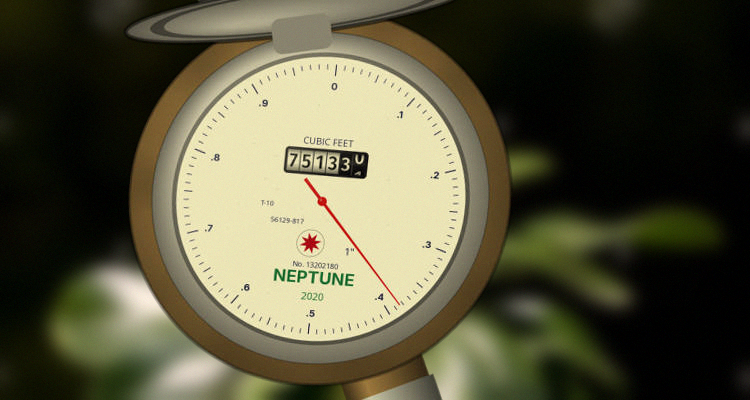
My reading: 751330.38 ft³
